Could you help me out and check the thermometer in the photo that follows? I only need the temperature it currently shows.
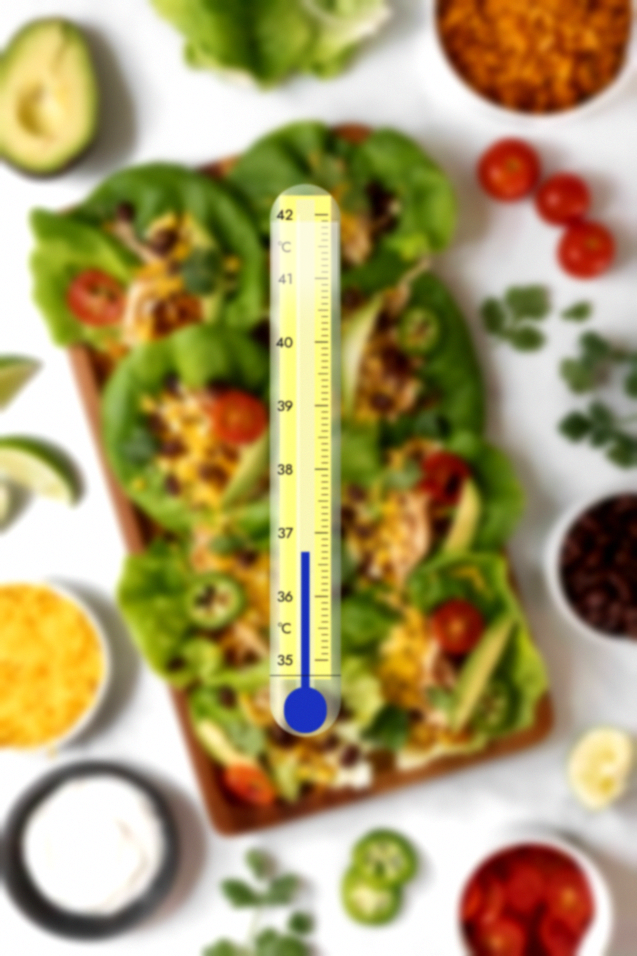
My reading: 36.7 °C
